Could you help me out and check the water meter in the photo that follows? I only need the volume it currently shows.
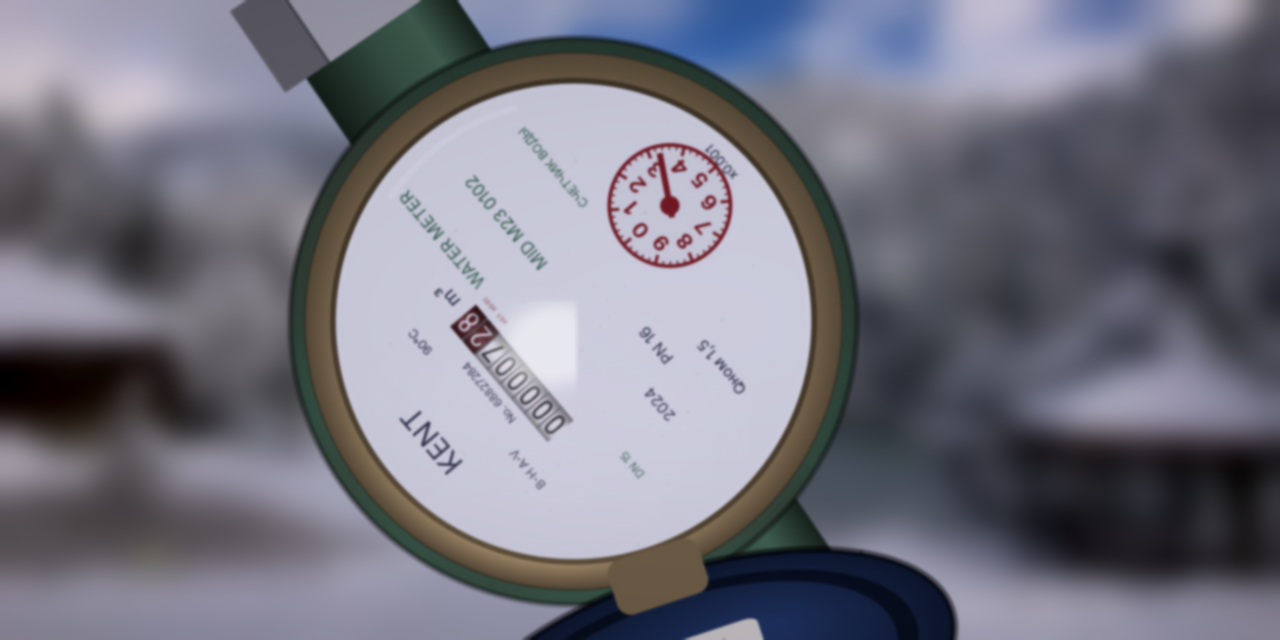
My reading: 7.283 m³
